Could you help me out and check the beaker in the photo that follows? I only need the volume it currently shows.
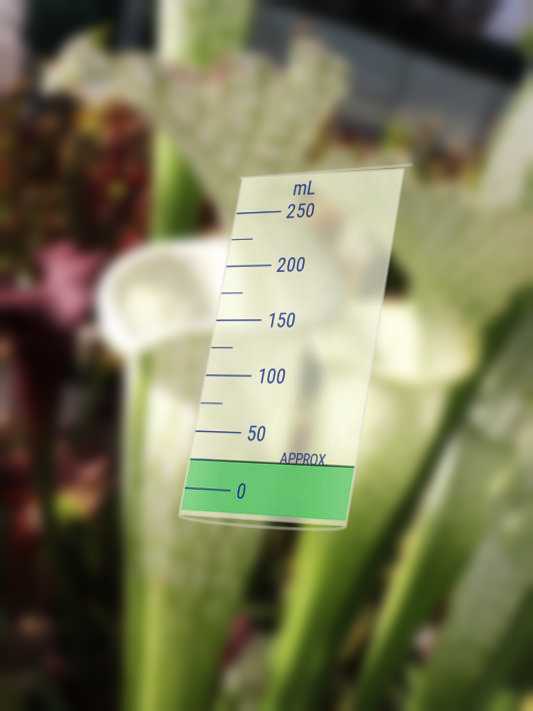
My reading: 25 mL
